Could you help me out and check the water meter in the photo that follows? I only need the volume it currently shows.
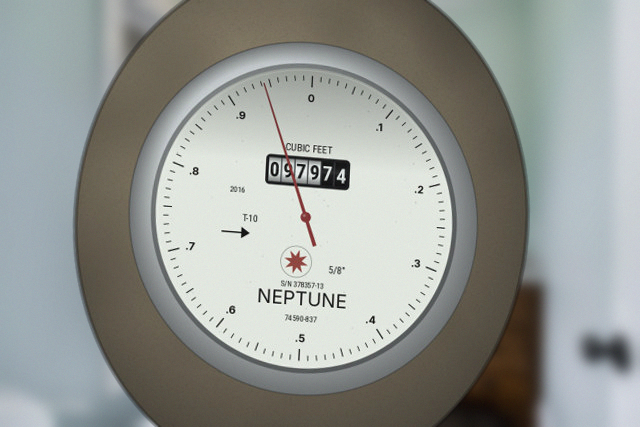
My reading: 97973.94 ft³
